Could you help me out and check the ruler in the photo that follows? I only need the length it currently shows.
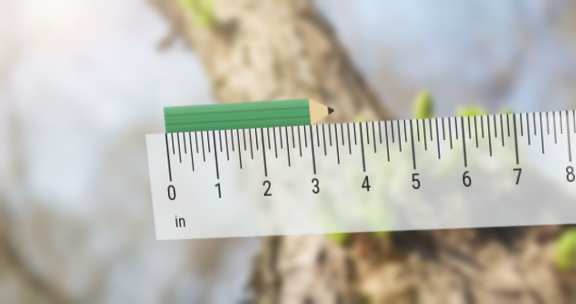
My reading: 3.5 in
